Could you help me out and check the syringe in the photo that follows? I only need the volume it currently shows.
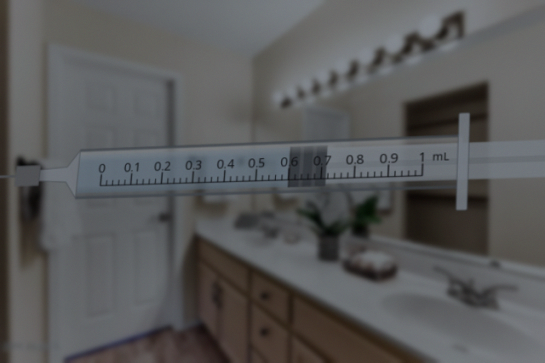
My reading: 0.6 mL
